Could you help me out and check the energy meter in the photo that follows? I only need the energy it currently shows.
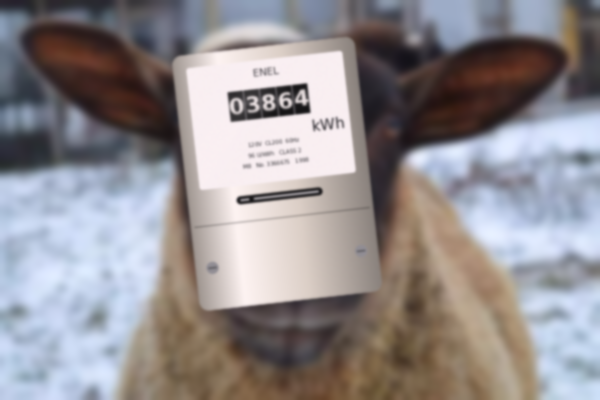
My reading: 3864 kWh
